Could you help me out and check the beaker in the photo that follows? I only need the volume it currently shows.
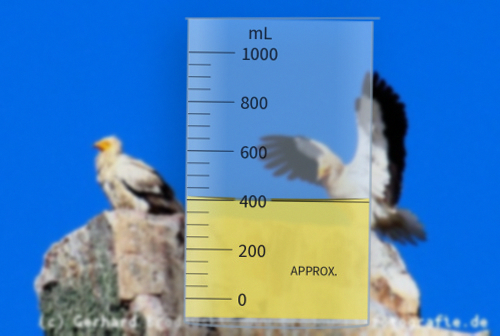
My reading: 400 mL
